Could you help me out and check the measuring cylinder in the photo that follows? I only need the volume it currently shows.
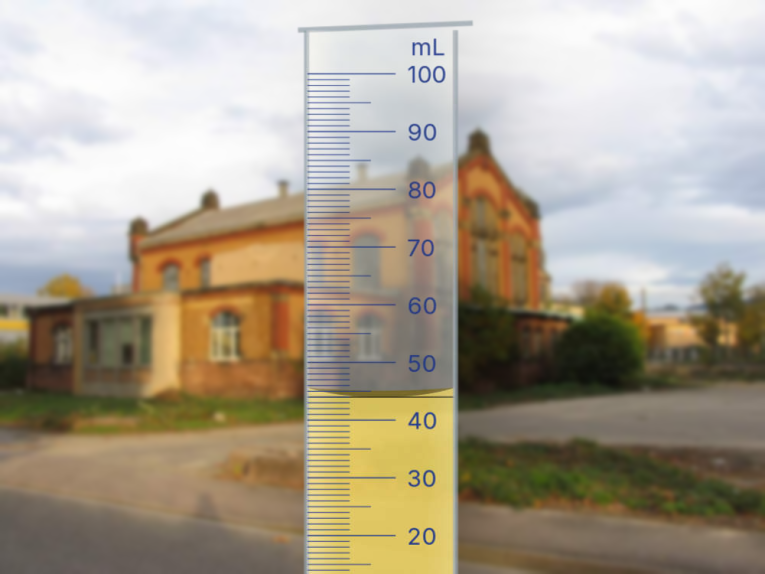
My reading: 44 mL
